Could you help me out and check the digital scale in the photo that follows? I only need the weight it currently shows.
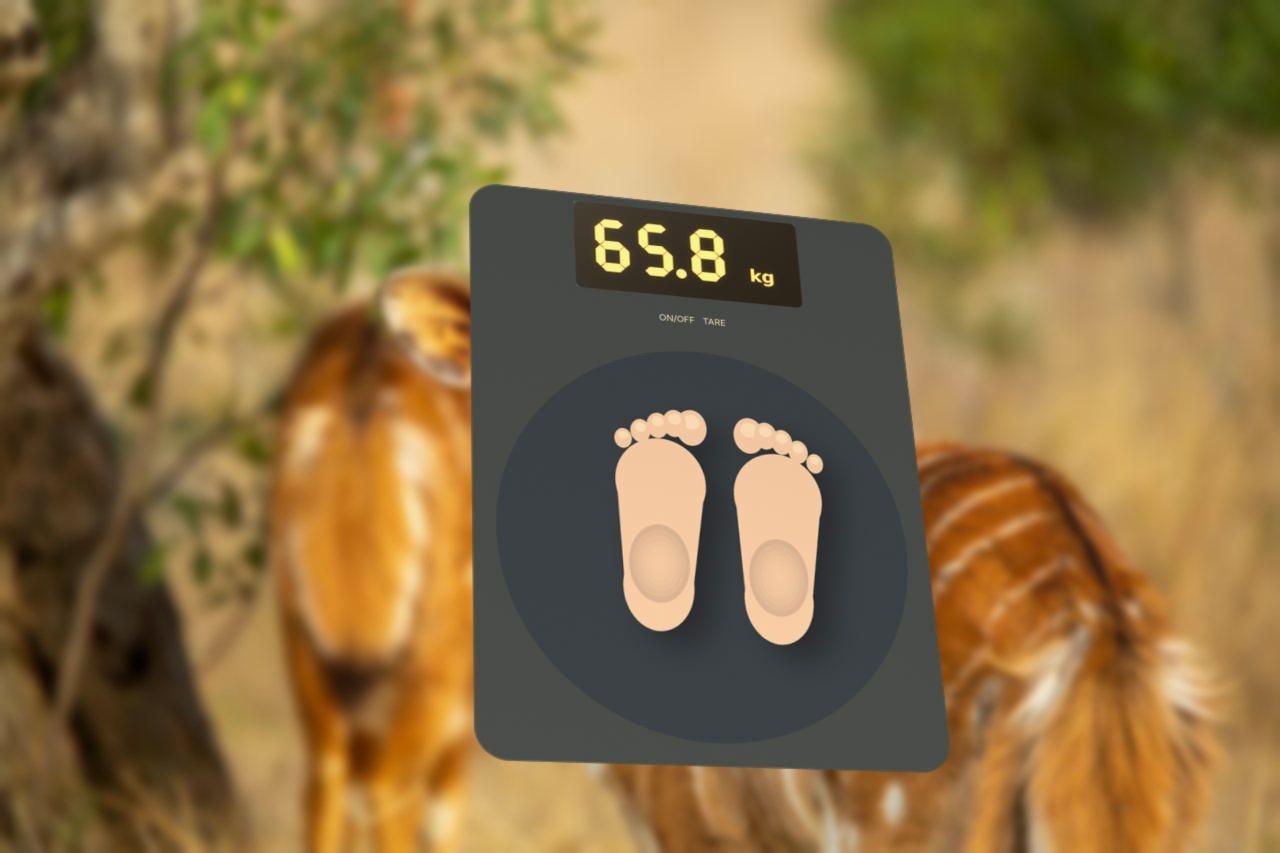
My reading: 65.8 kg
